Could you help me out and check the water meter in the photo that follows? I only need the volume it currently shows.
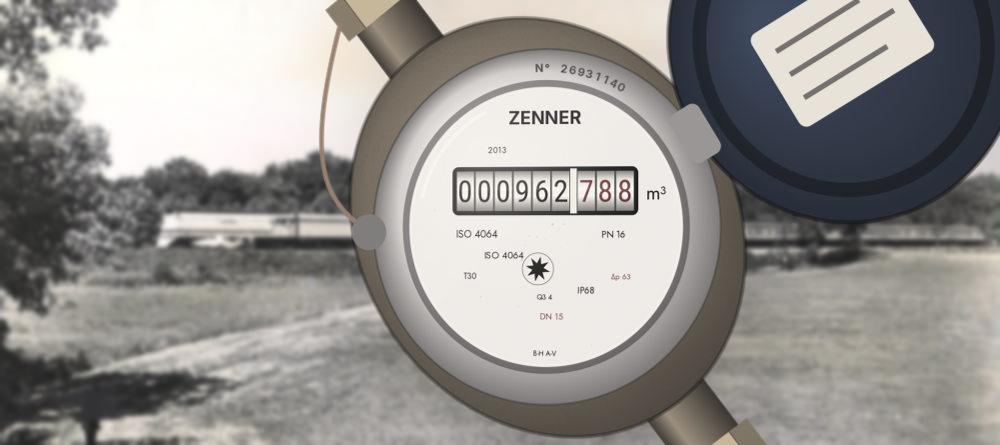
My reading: 962.788 m³
